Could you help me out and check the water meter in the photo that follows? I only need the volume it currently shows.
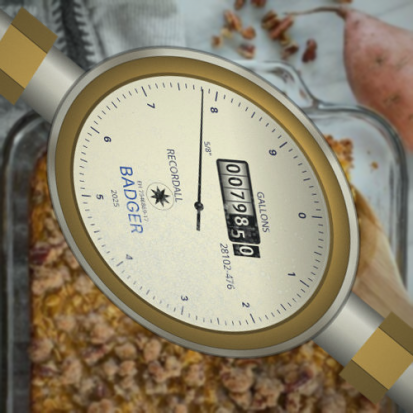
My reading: 79847.8 gal
